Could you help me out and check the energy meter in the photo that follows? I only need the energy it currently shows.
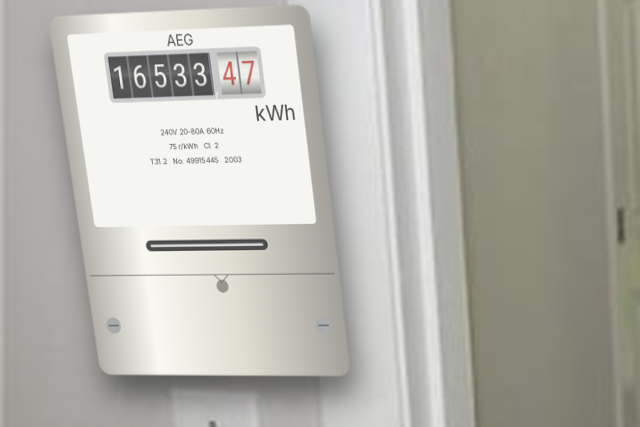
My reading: 16533.47 kWh
